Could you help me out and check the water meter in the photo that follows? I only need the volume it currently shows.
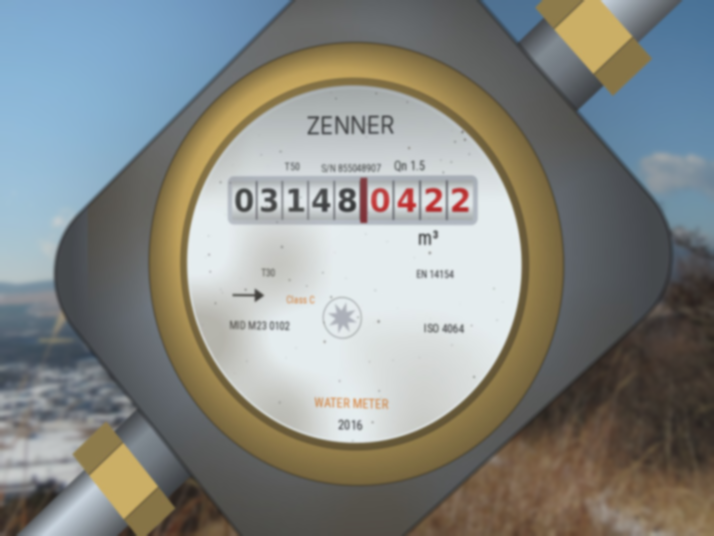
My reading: 3148.0422 m³
